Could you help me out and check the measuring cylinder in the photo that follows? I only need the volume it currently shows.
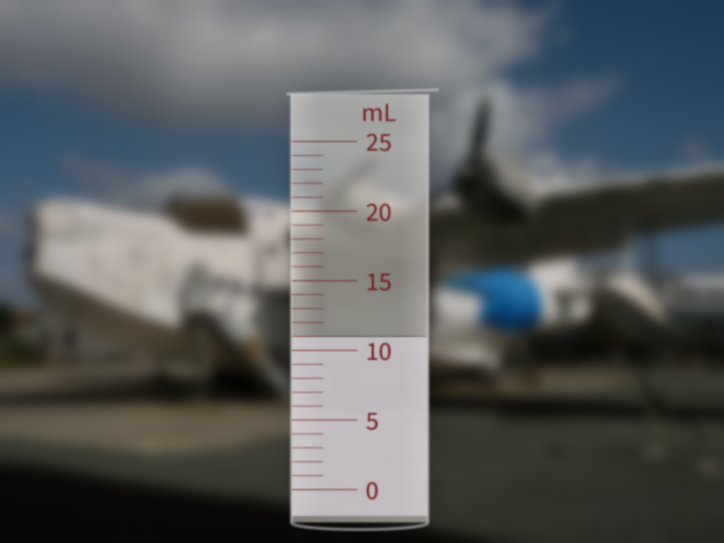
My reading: 11 mL
